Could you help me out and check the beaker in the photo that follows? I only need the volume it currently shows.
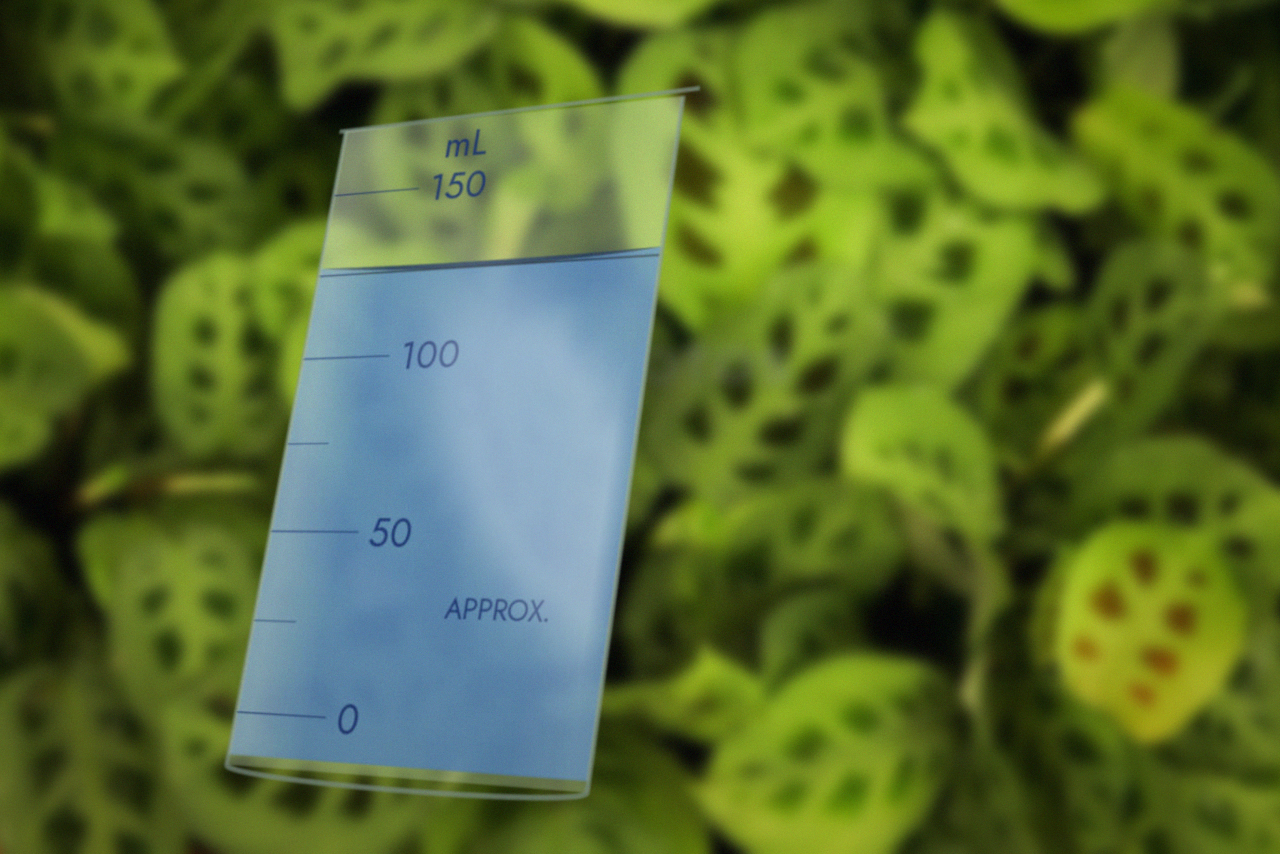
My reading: 125 mL
